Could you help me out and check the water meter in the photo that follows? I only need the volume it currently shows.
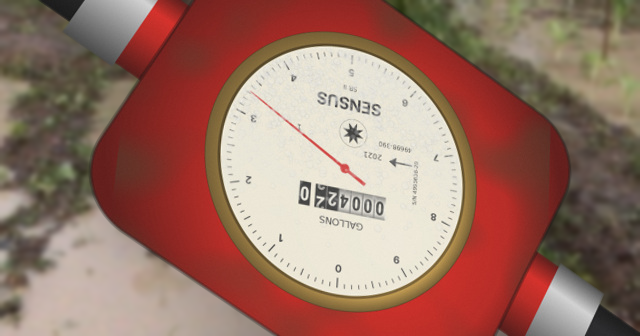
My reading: 4223.3 gal
